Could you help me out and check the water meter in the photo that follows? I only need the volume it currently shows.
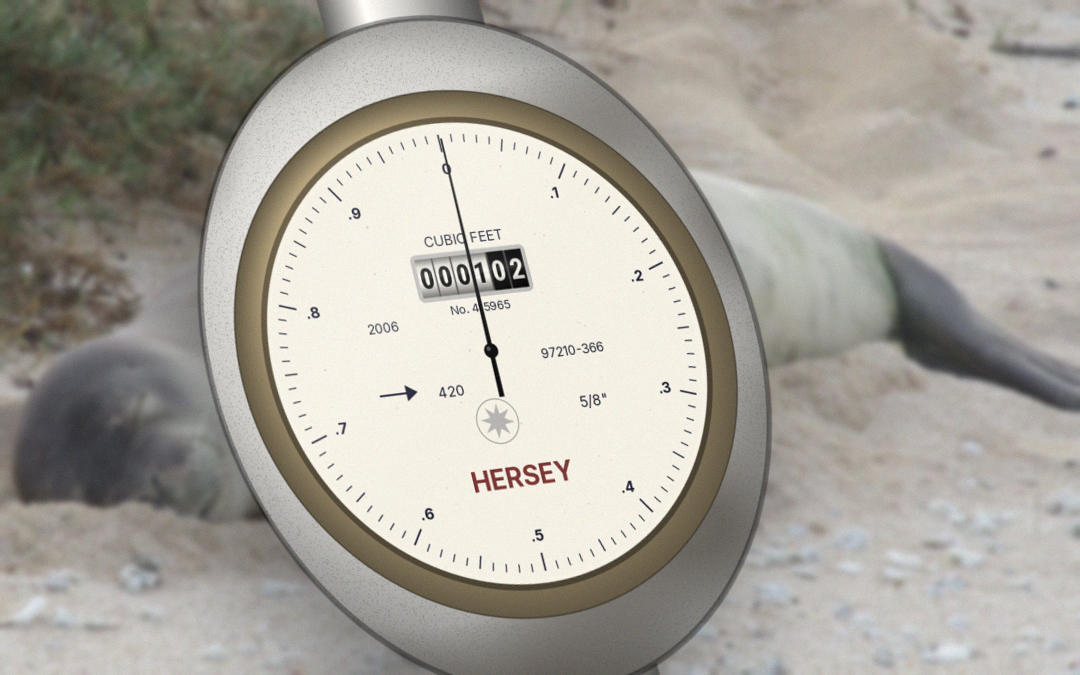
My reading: 102.00 ft³
